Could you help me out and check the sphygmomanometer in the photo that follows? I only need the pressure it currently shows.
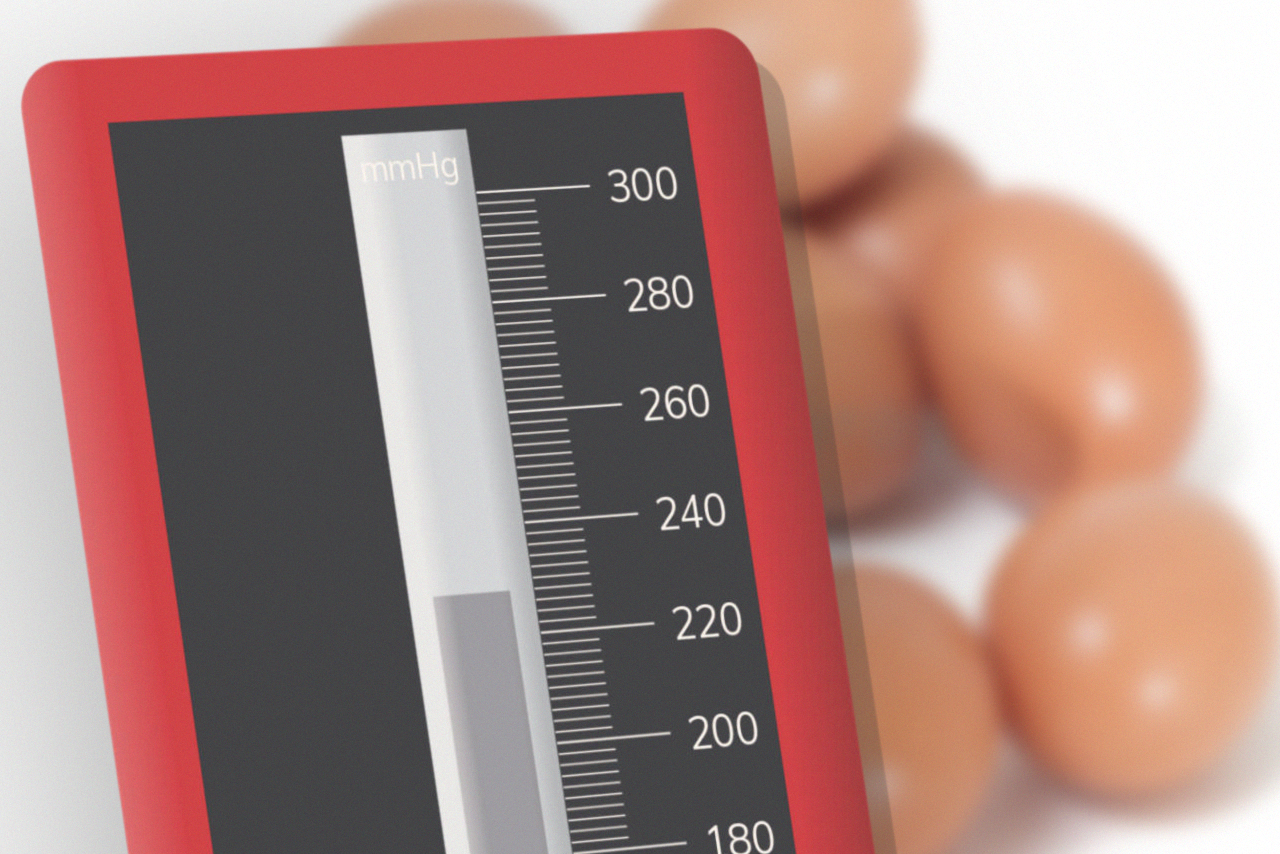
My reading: 228 mmHg
